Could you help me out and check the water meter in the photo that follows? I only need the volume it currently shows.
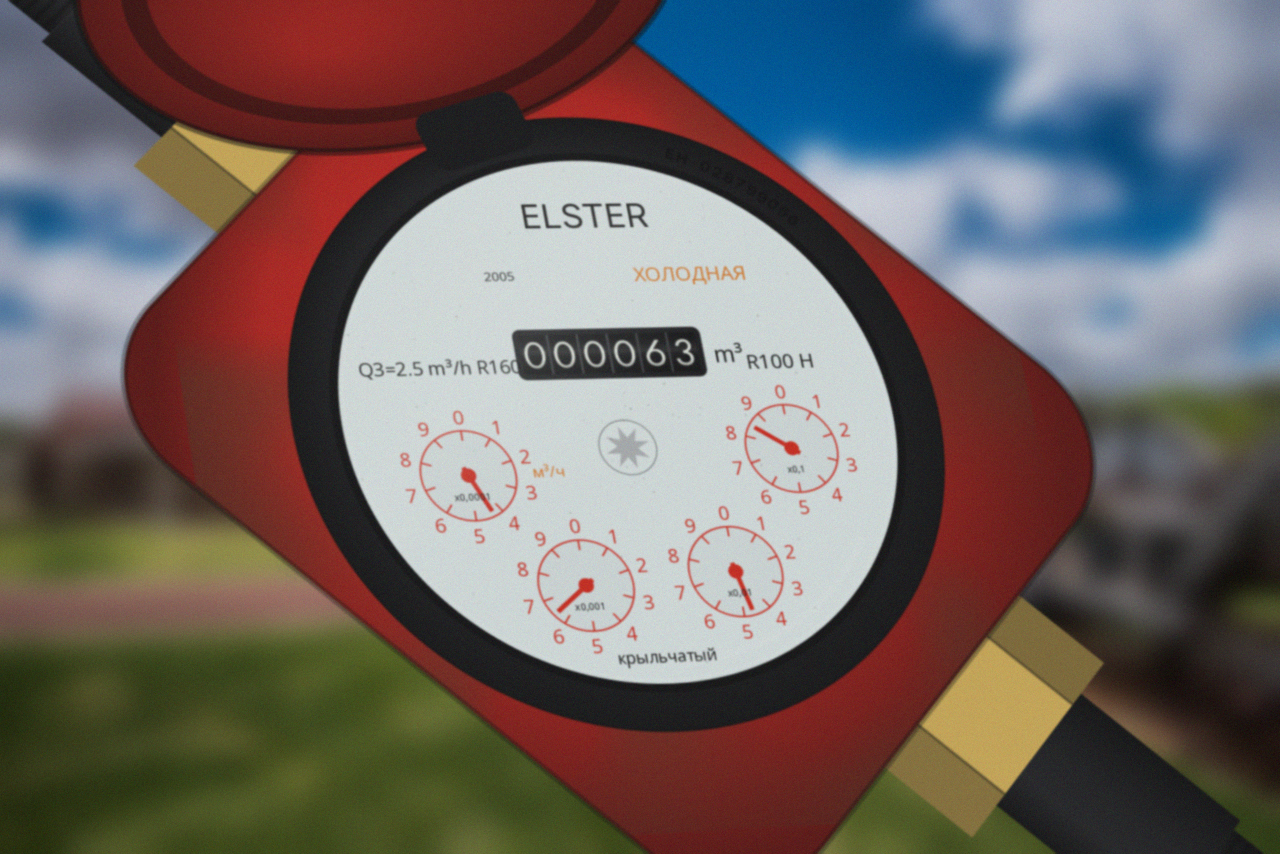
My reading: 63.8464 m³
